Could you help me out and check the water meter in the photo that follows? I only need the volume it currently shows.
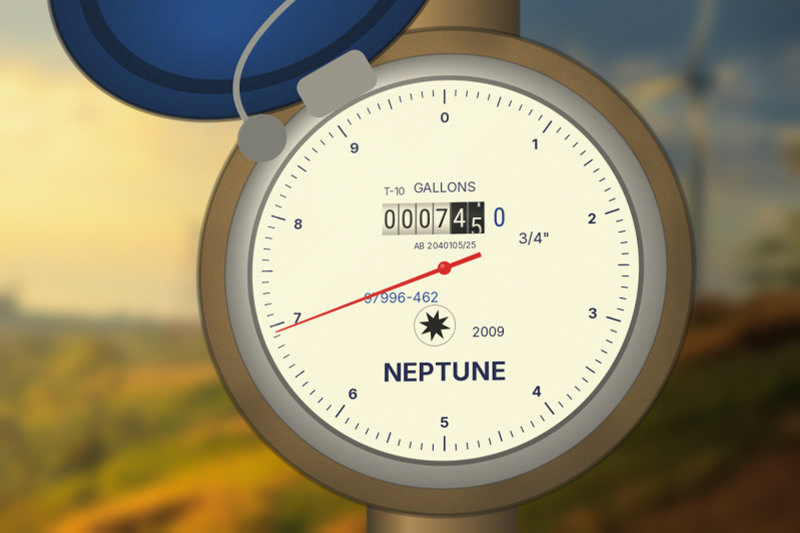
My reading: 7446.9 gal
